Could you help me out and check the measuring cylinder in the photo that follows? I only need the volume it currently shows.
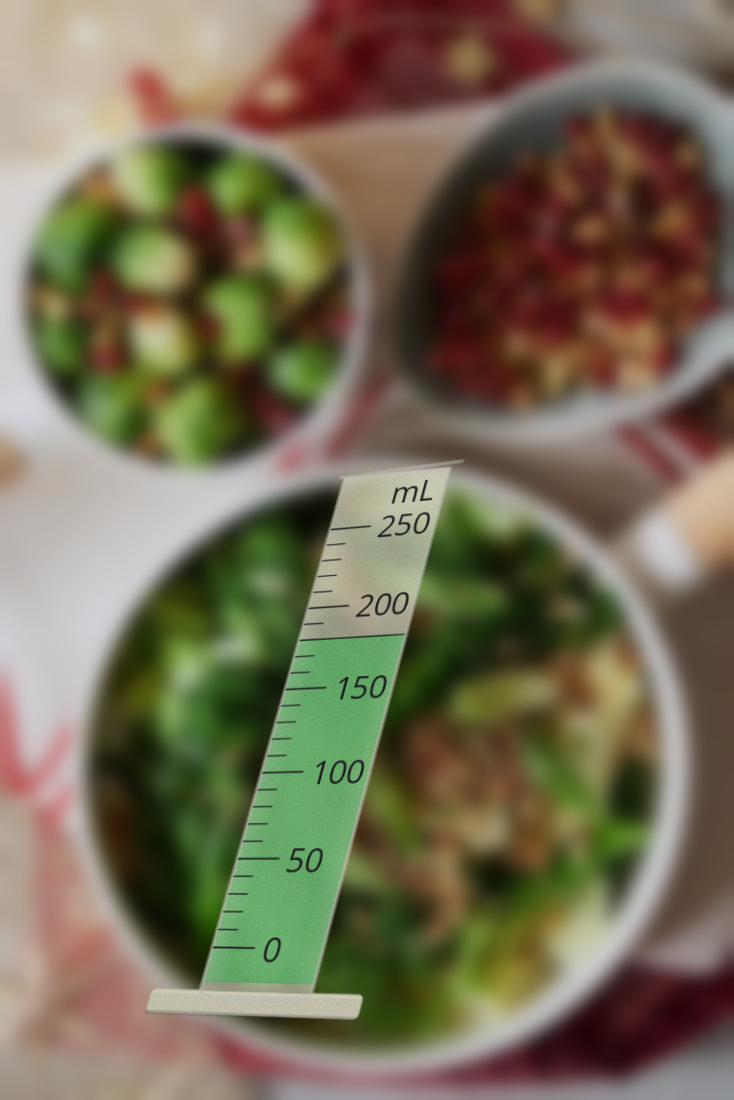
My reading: 180 mL
